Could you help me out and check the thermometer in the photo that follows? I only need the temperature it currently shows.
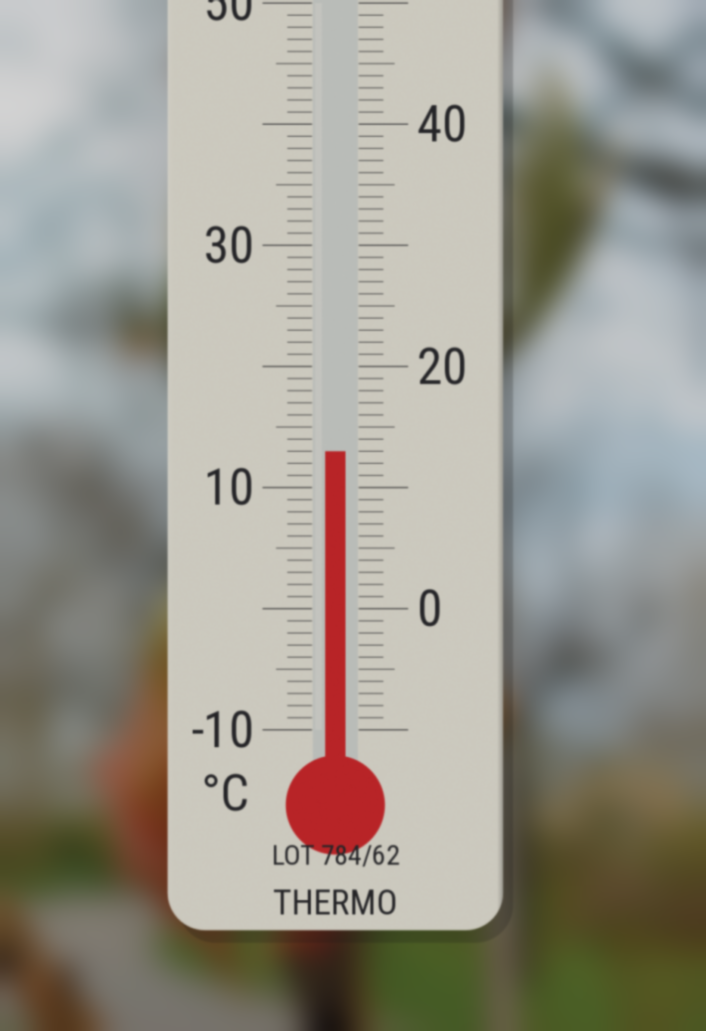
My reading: 13 °C
